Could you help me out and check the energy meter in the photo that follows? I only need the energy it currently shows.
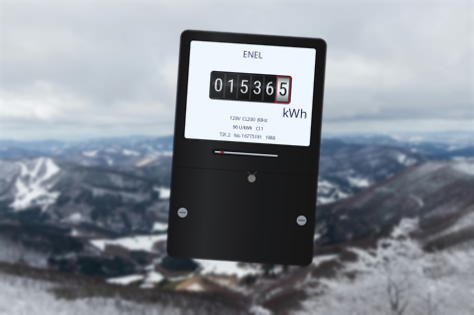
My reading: 1536.5 kWh
